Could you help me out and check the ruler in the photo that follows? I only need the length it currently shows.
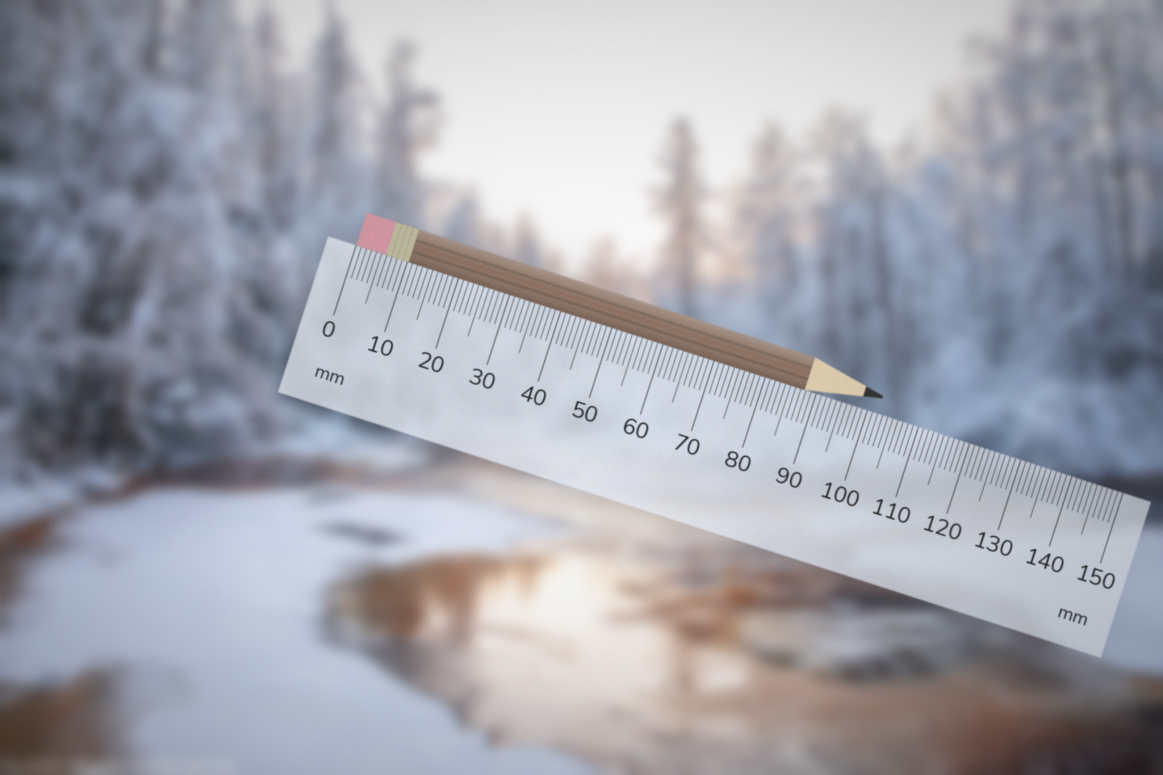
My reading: 102 mm
